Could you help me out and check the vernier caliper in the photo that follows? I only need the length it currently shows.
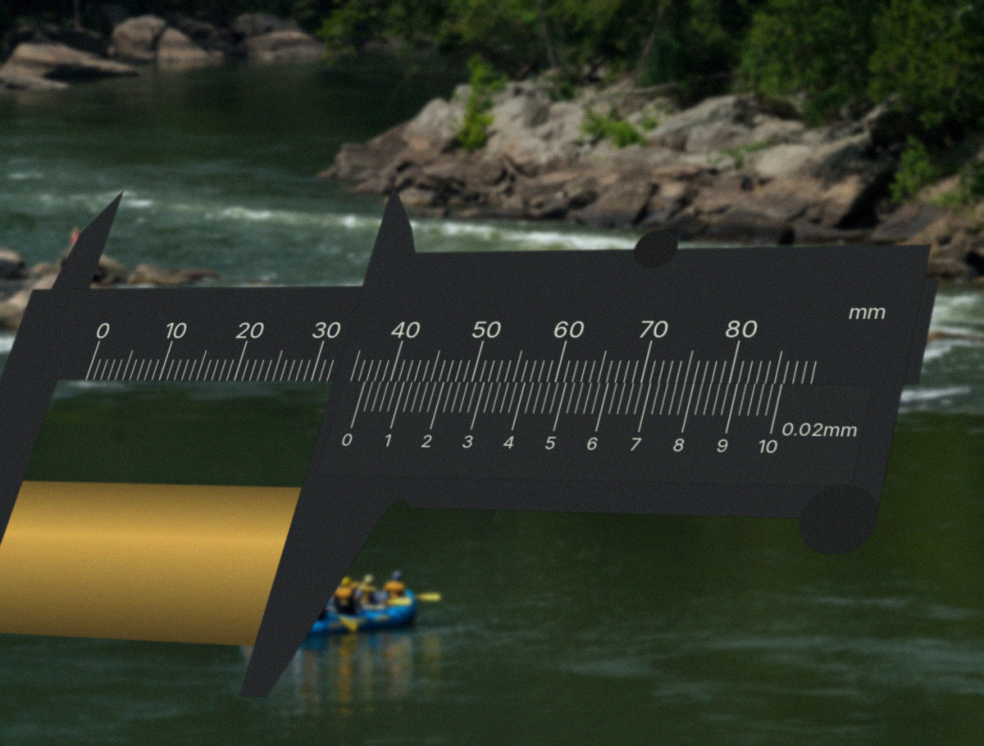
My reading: 36.8 mm
